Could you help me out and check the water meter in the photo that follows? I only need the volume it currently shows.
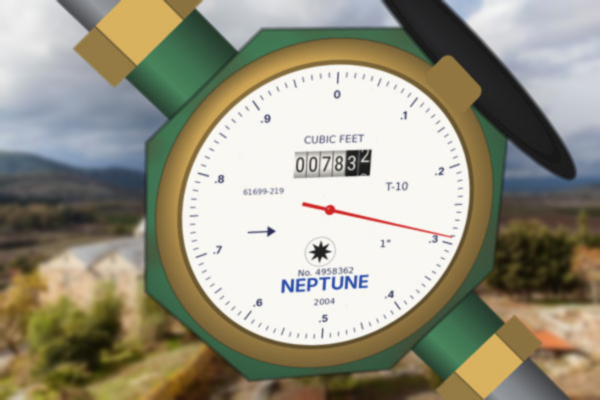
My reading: 7832.29 ft³
